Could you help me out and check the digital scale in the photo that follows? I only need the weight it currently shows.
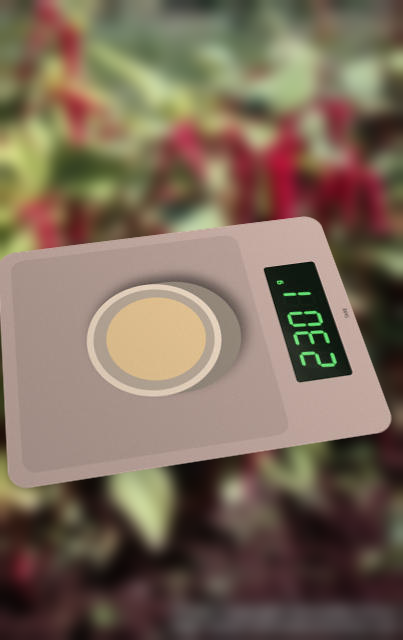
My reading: 2301 g
